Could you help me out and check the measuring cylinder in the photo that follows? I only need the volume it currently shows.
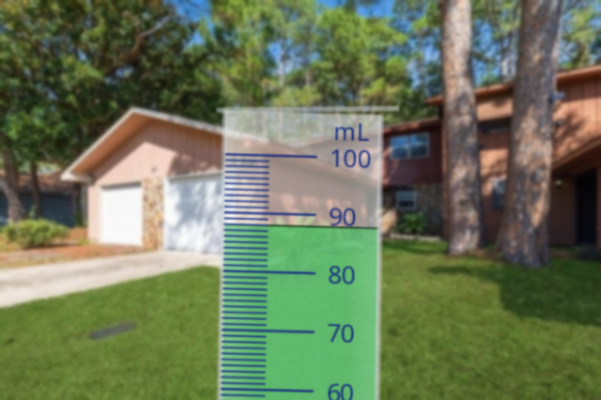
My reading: 88 mL
